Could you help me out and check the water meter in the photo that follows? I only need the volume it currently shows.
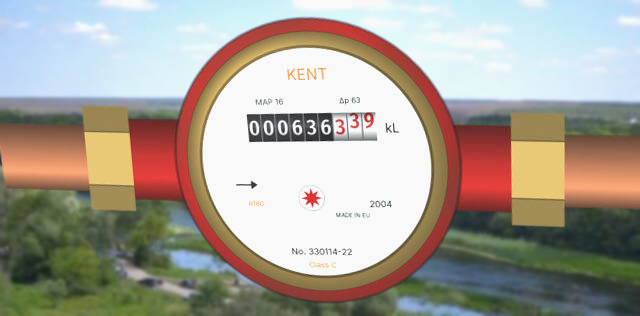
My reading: 636.339 kL
